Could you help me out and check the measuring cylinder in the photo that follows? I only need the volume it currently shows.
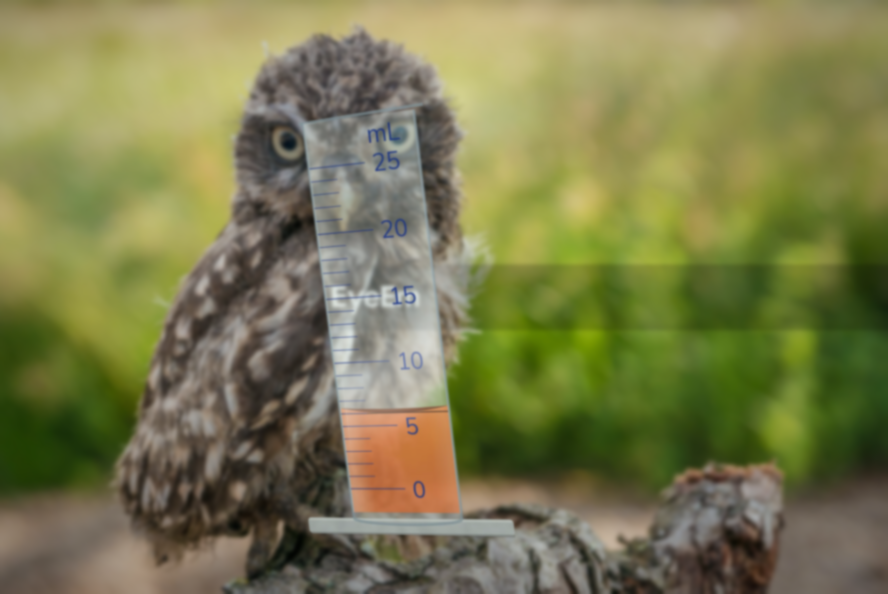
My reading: 6 mL
